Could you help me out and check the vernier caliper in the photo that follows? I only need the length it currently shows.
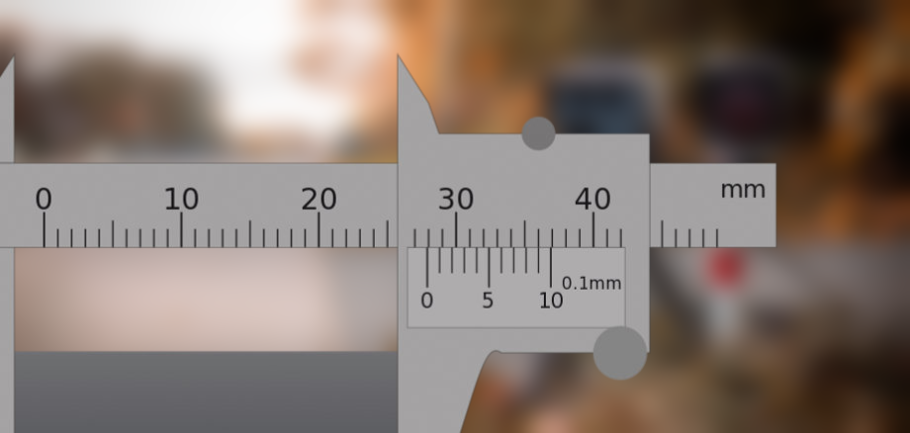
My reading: 27.9 mm
